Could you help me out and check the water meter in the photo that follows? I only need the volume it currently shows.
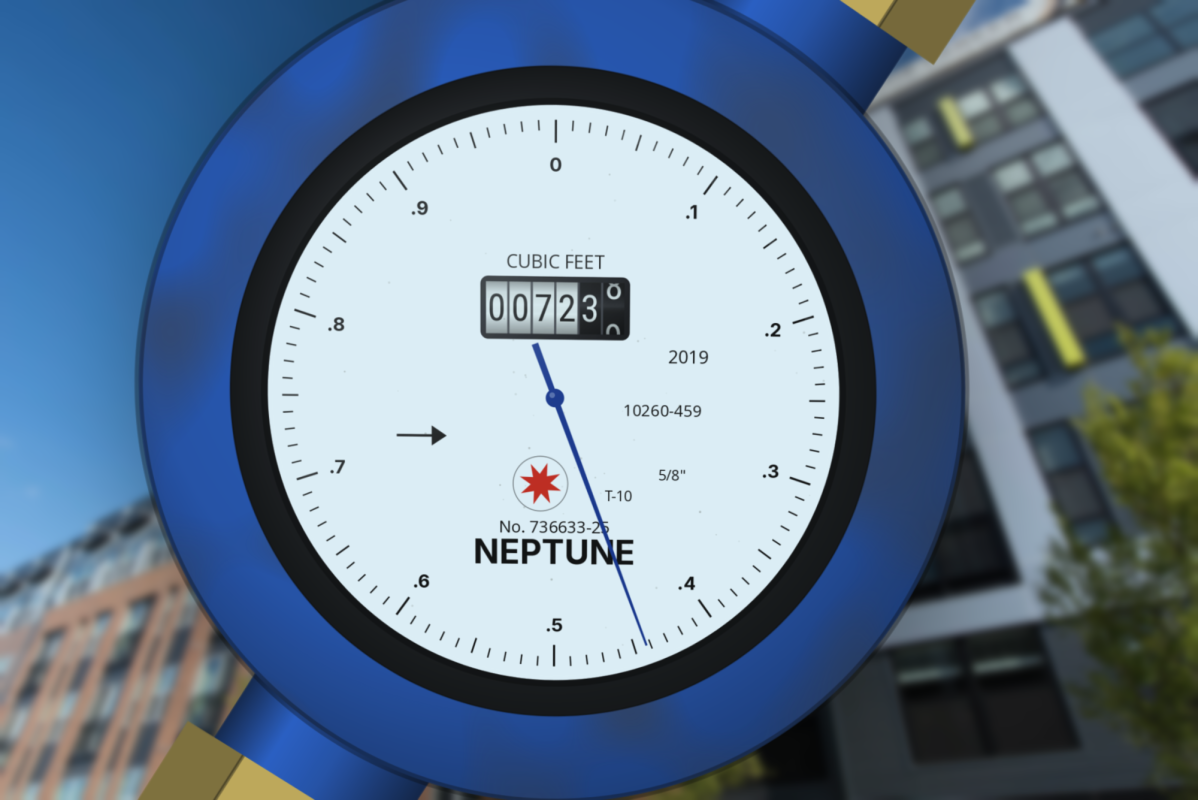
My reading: 7238.44 ft³
